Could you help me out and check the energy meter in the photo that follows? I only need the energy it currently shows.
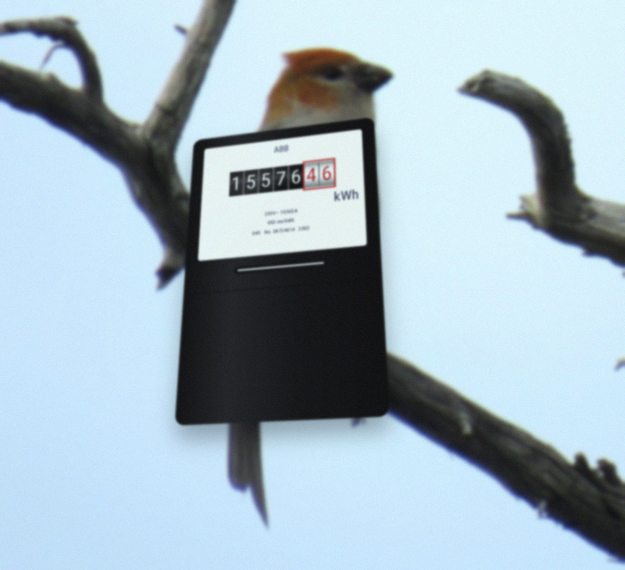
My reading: 15576.46 kWh
